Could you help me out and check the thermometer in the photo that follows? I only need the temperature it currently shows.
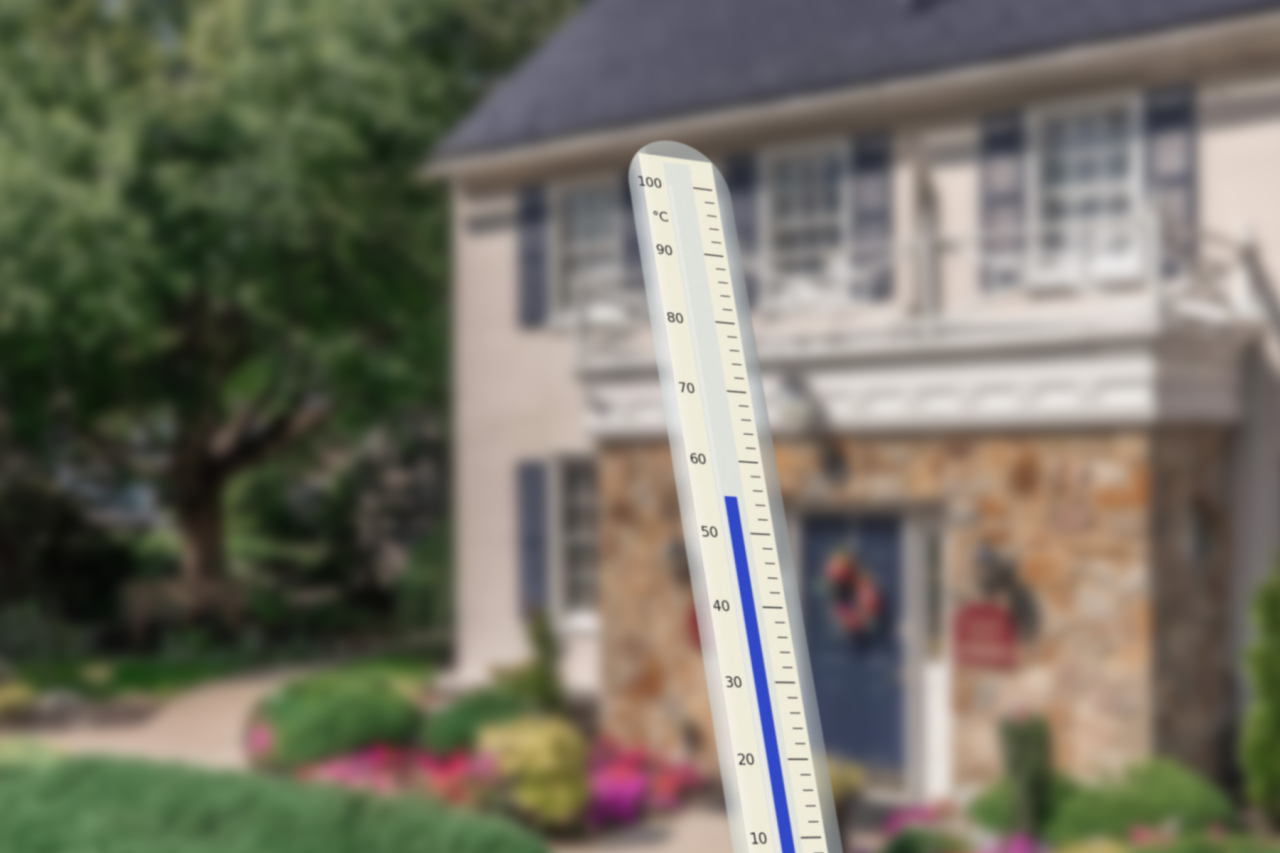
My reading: 55 °C
